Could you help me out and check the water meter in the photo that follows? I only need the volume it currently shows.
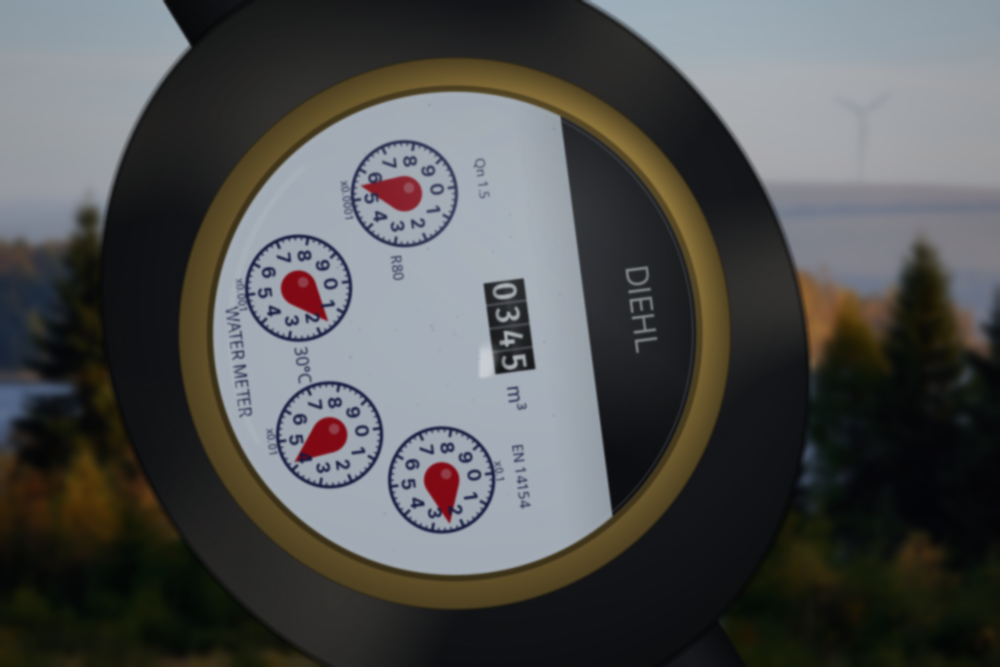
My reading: 345.2415 m³
